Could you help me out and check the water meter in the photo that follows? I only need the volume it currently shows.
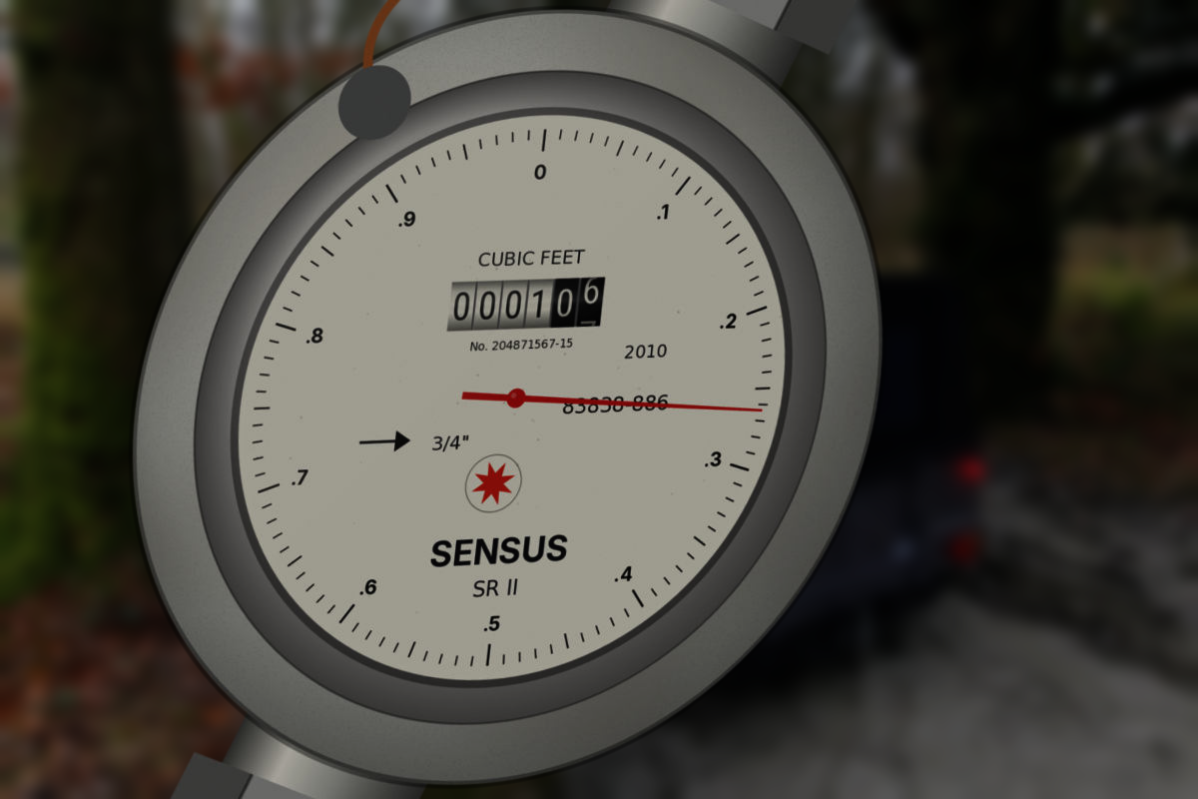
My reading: 106.26 ft³
